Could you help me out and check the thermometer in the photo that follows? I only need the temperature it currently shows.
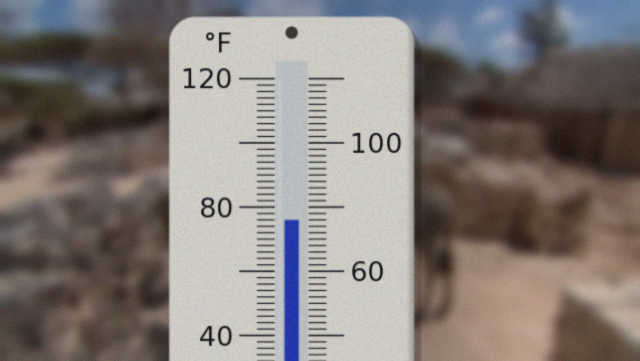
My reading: 76 °F
